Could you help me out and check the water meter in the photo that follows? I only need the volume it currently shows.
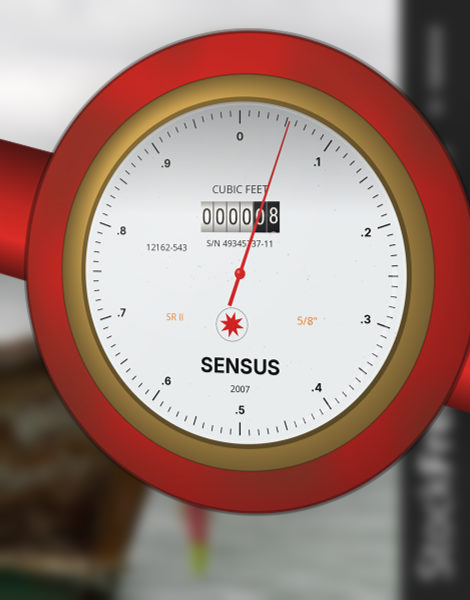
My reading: 8.05 ft³
